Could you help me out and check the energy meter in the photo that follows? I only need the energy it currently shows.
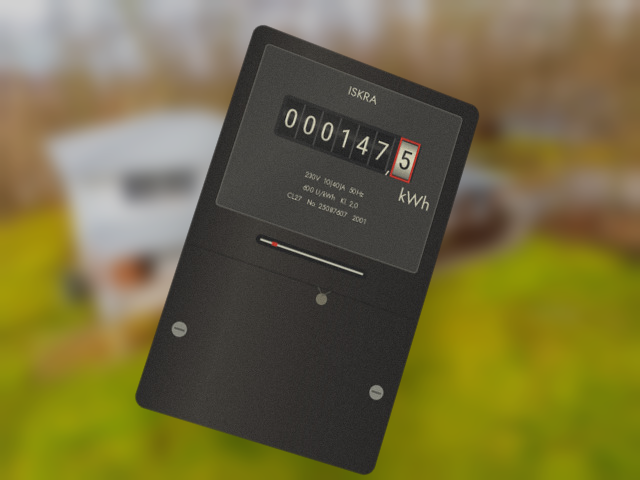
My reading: 147.5 kWh
